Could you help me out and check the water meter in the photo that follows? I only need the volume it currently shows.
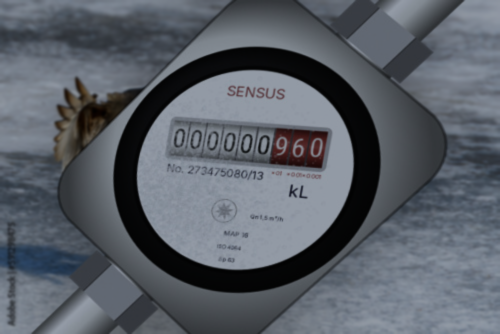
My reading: 0.960 kL
